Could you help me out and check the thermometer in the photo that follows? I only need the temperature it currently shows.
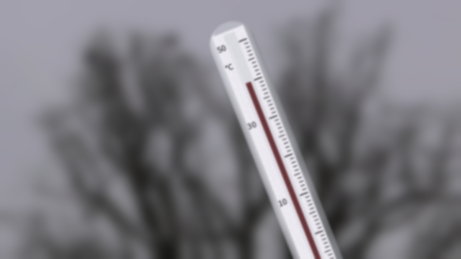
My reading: 40 °C
